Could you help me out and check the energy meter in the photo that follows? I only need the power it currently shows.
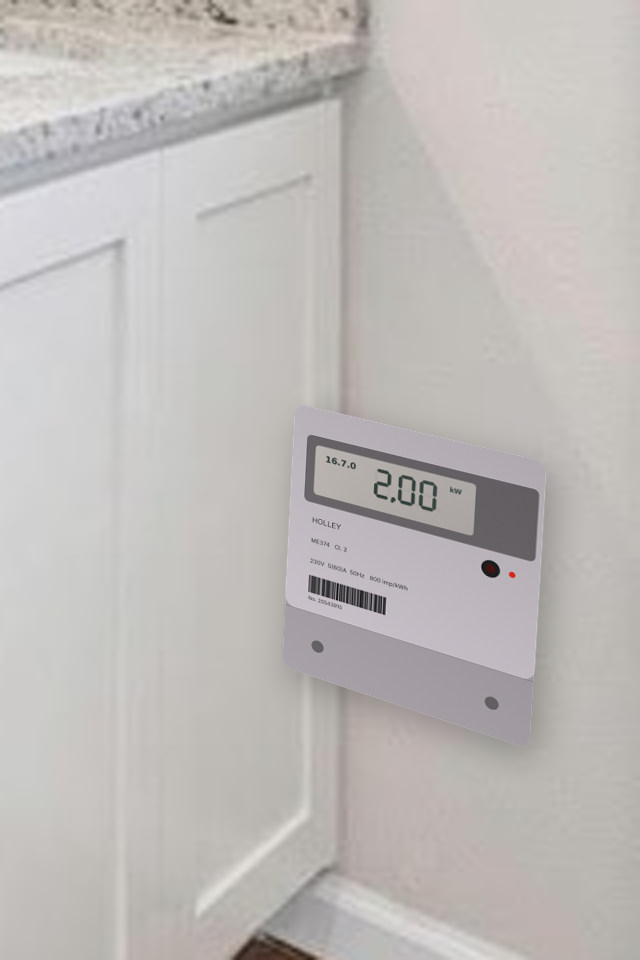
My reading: 2.00 kW
